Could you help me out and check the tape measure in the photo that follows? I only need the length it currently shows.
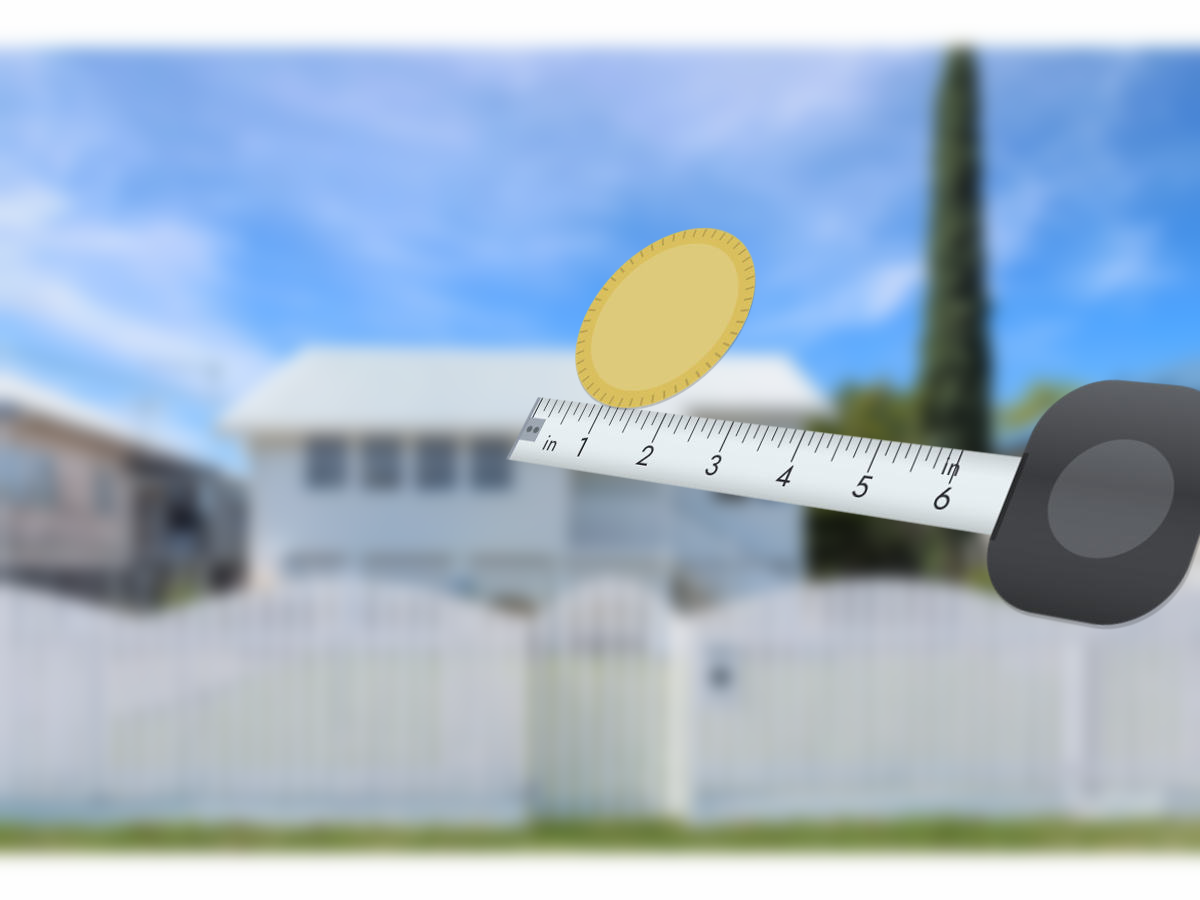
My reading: 2.5 in
